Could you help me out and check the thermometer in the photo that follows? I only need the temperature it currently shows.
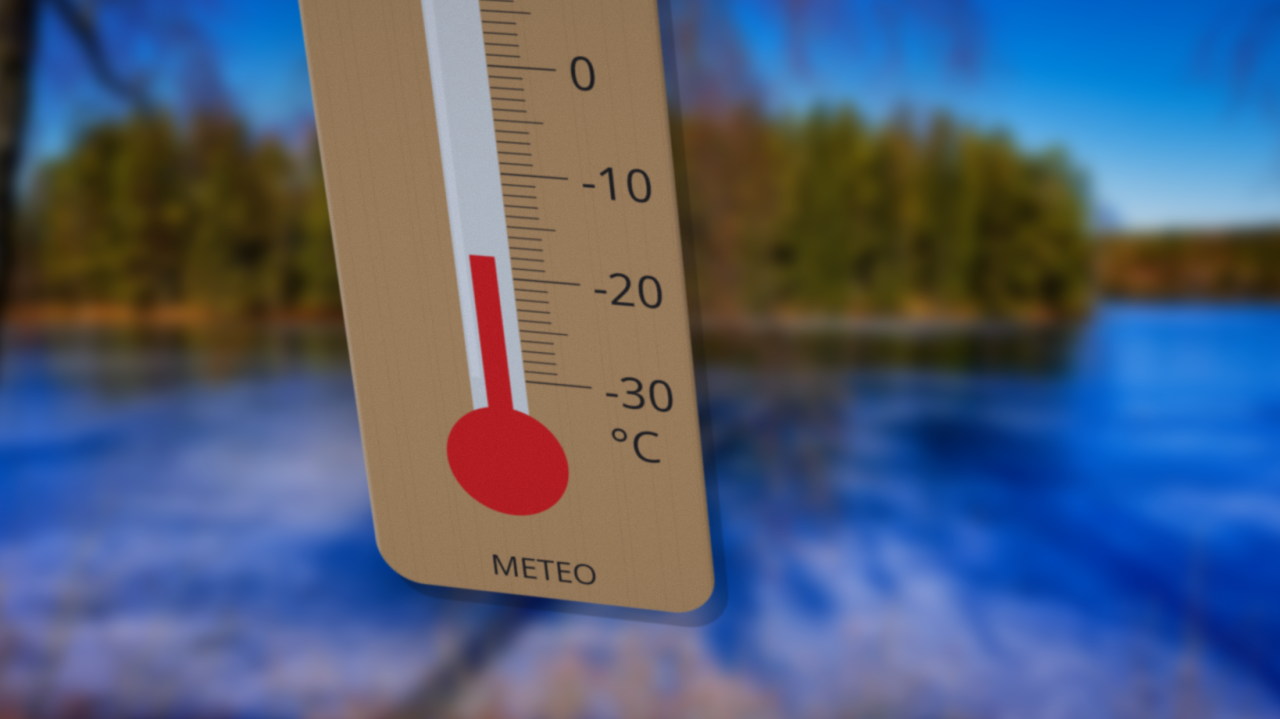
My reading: -18 °C
